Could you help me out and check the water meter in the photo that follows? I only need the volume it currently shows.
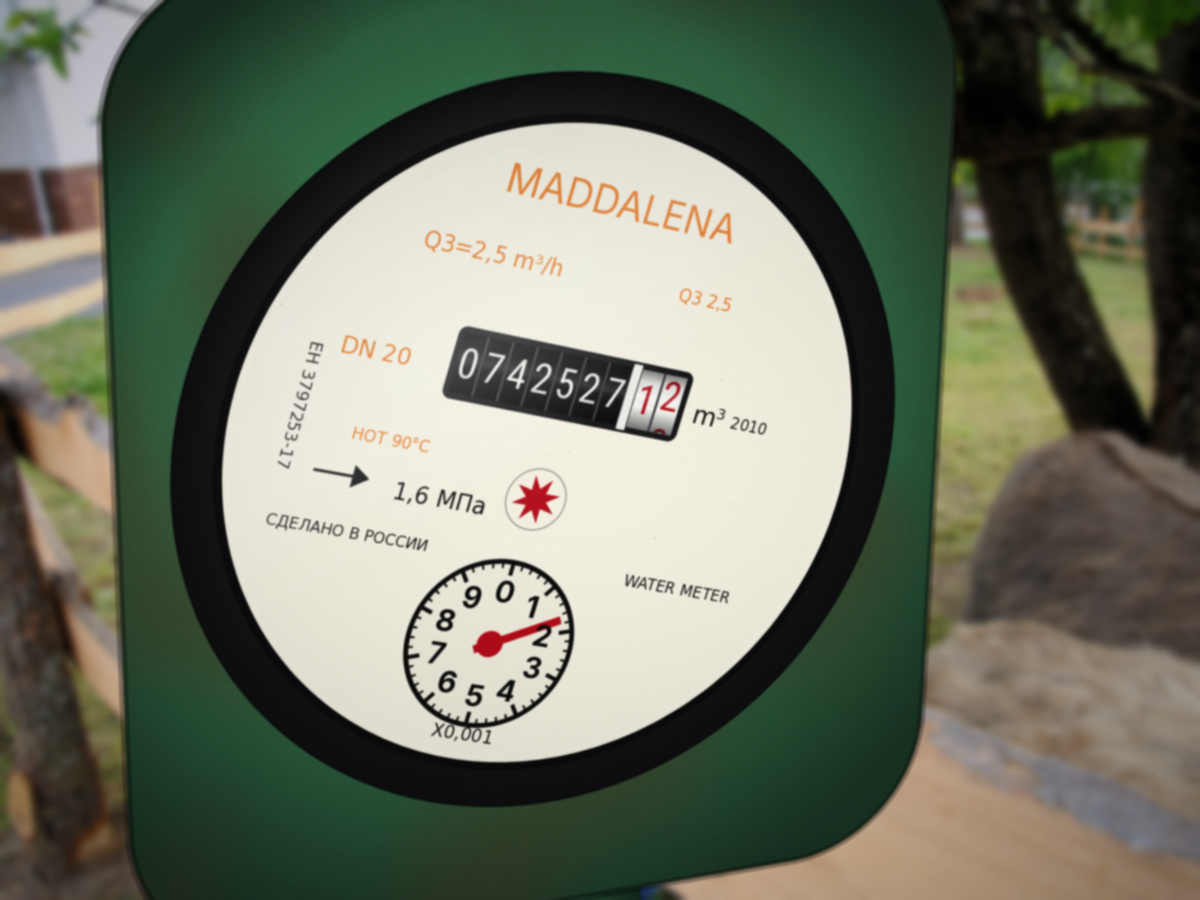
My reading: 742527.121 m³
